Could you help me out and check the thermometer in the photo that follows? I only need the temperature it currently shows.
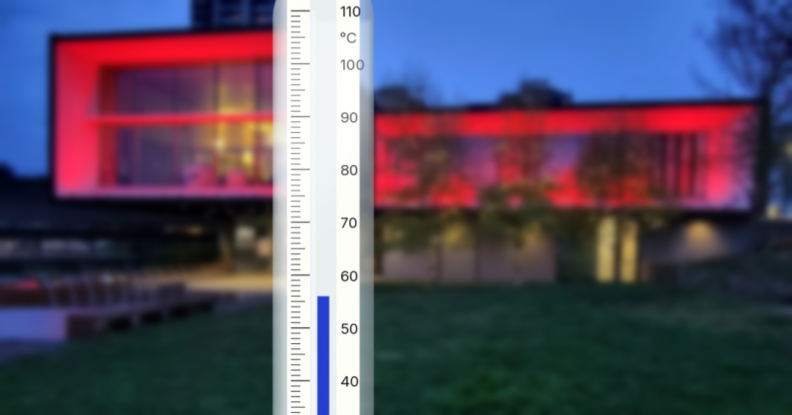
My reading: 56 °C
